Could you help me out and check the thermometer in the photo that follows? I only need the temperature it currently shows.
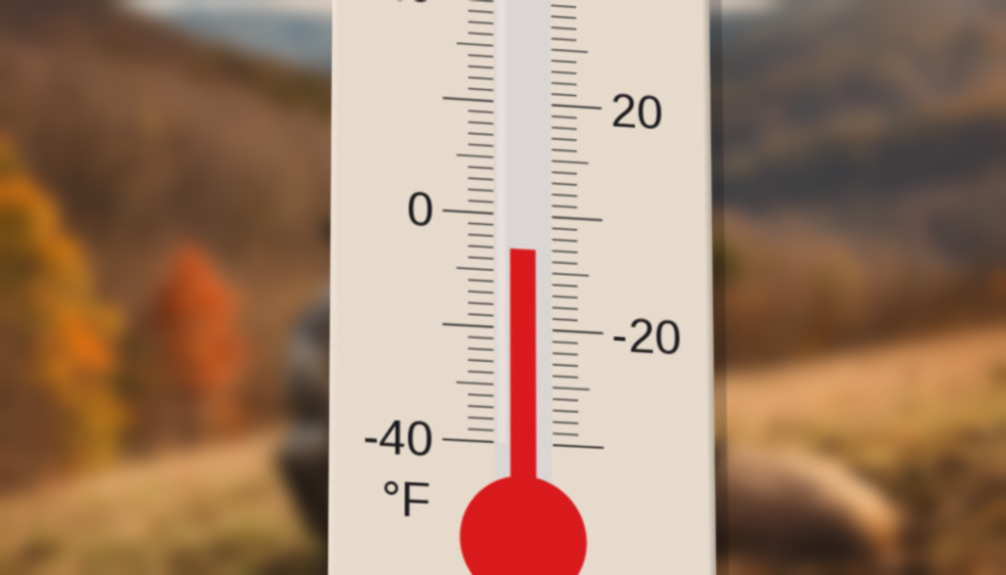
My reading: -6 °F
